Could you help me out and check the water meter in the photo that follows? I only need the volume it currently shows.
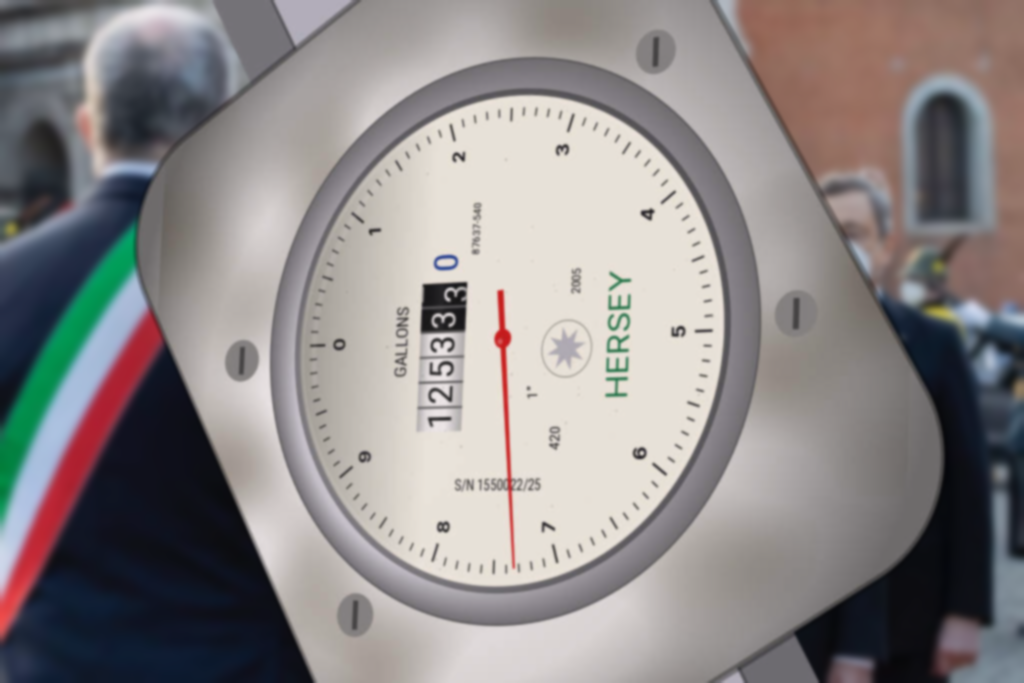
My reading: 1253327.3 gal
